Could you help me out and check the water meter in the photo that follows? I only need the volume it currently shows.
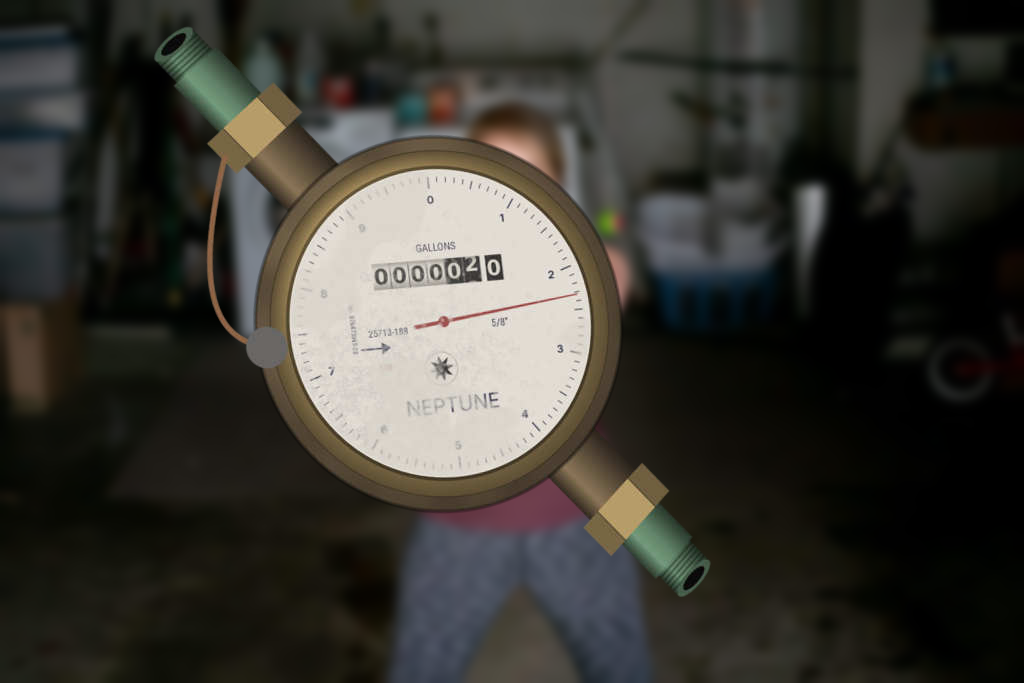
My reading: 22.3 gal
